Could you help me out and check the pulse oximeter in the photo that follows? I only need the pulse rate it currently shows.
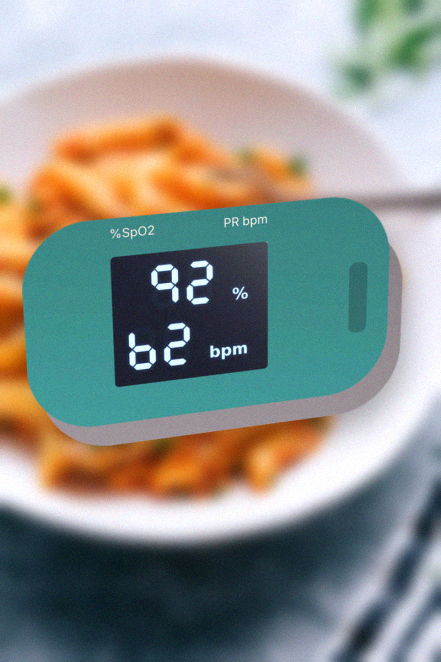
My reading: 62 bpm
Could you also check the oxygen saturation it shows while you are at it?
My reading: 92 %
